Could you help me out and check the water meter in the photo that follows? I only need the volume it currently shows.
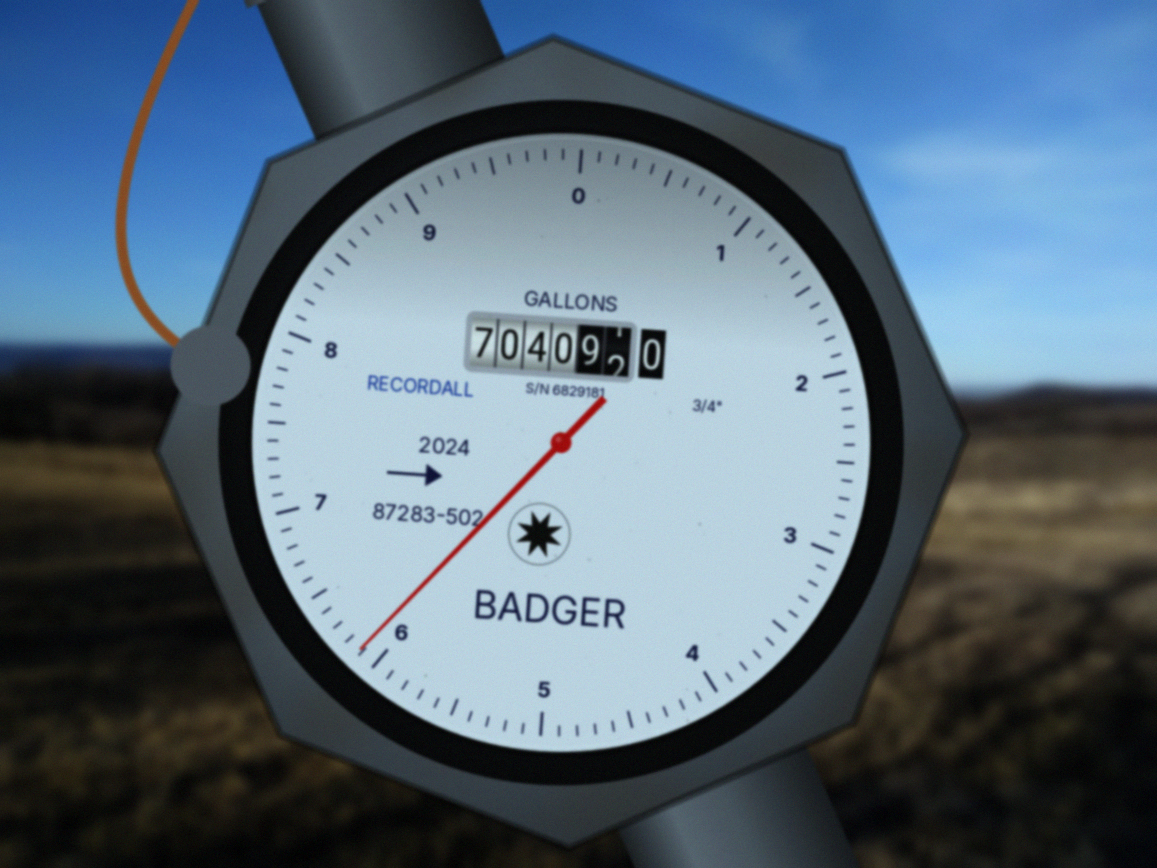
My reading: 7040916.1 gal
